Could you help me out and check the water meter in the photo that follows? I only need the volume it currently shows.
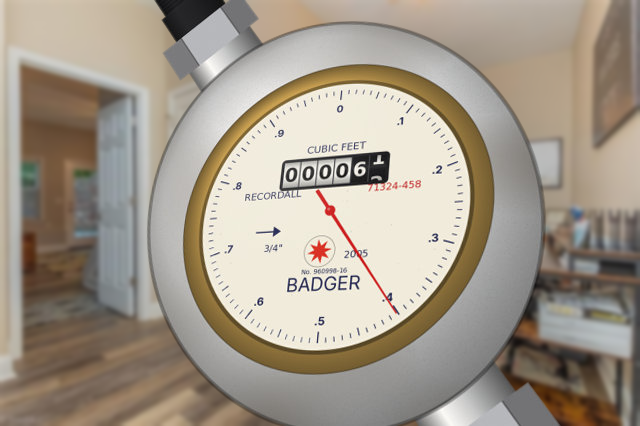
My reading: 61.40 ft³
